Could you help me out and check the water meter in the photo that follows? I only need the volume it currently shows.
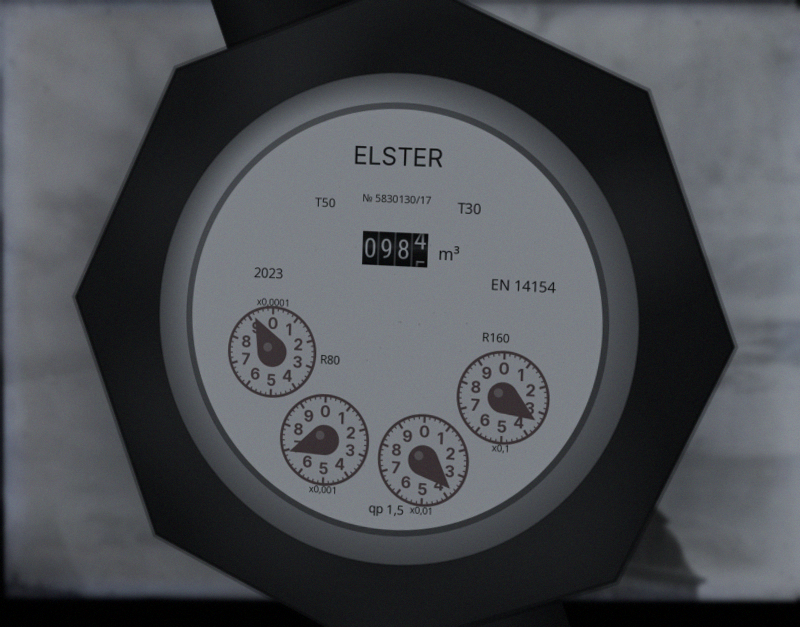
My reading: 984.3369 m³
